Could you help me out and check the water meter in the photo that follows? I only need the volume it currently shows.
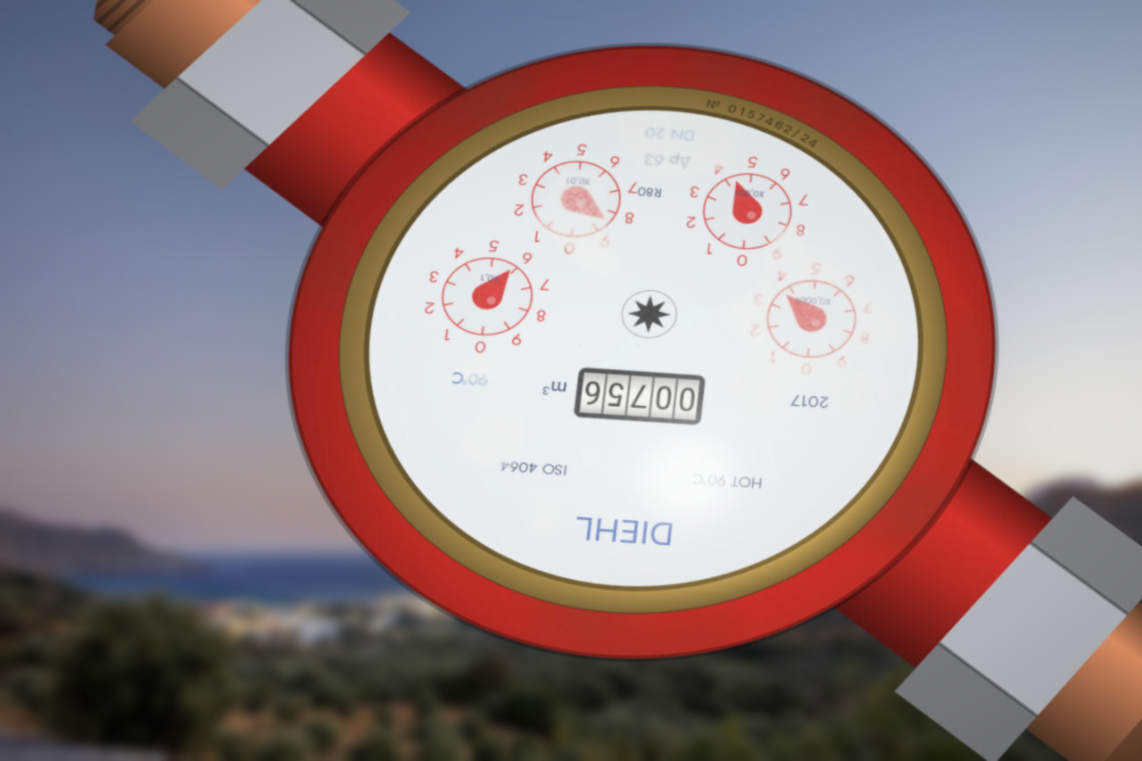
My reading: 756.5843 m³
